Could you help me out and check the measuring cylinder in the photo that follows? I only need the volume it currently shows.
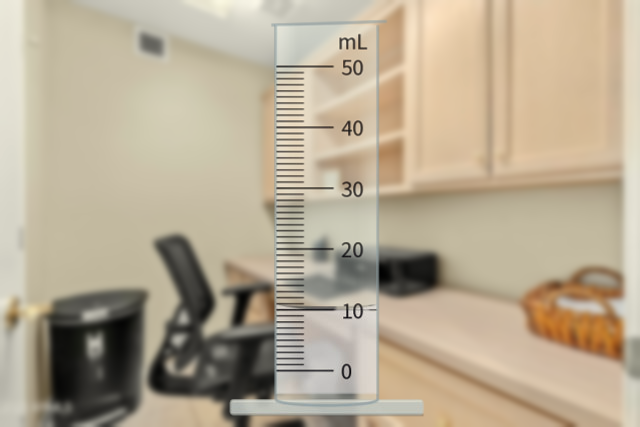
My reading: 10 mL
